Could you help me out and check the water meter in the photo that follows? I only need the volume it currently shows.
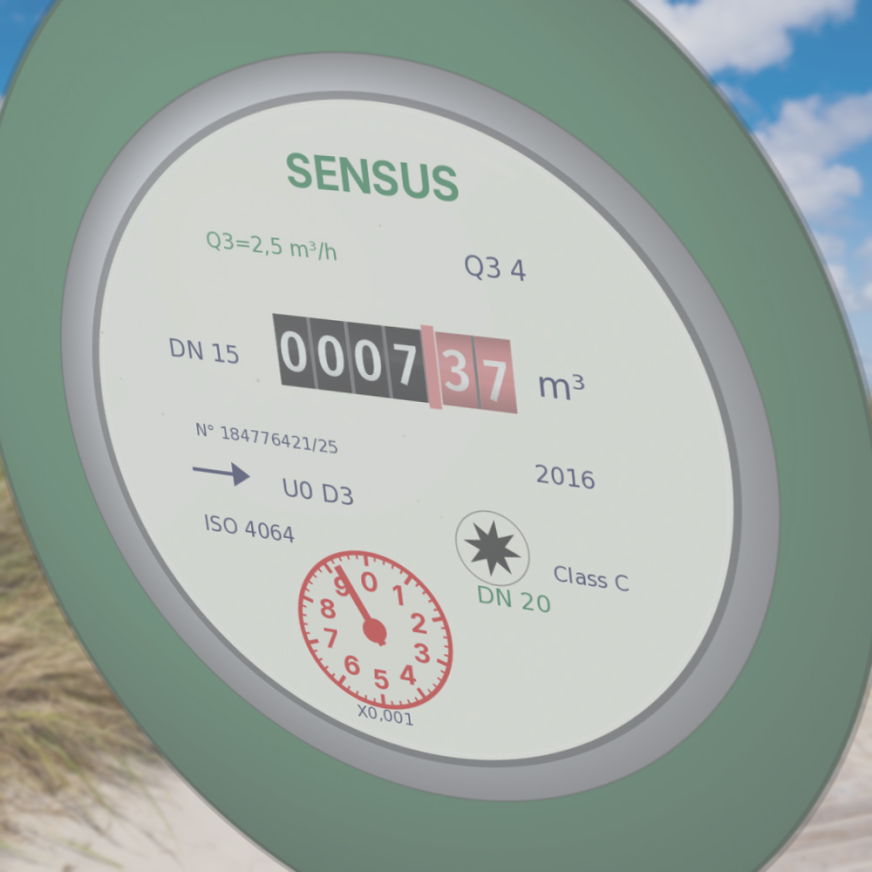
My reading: 7.369 m³
